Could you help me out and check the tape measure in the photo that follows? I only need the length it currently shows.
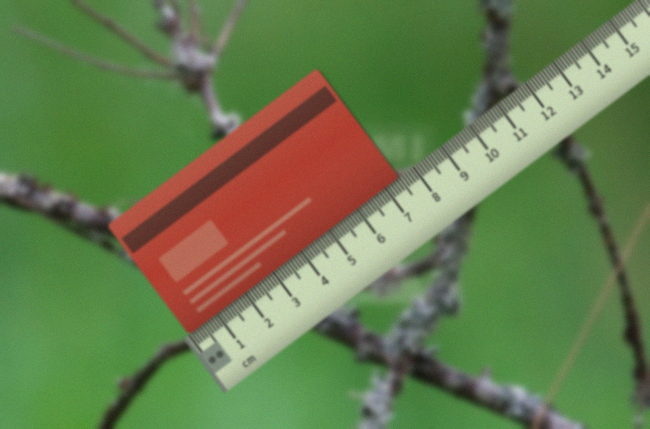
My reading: 7.5 cm
